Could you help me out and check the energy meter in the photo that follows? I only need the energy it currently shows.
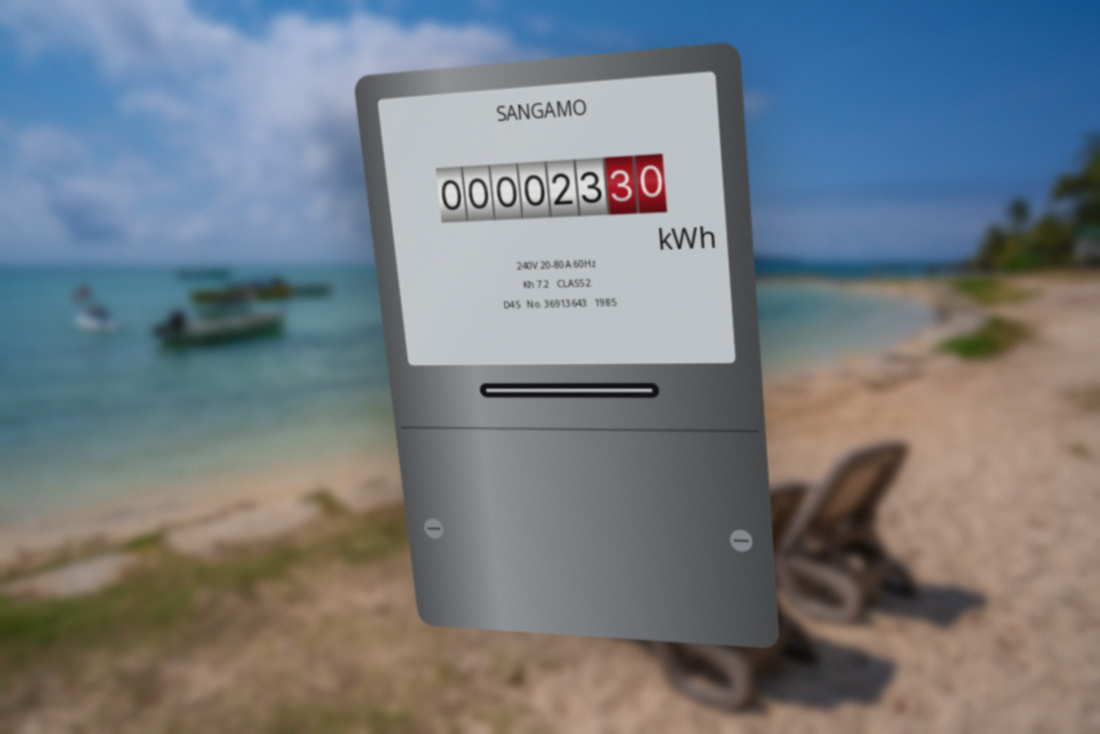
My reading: 23.30 kWh
